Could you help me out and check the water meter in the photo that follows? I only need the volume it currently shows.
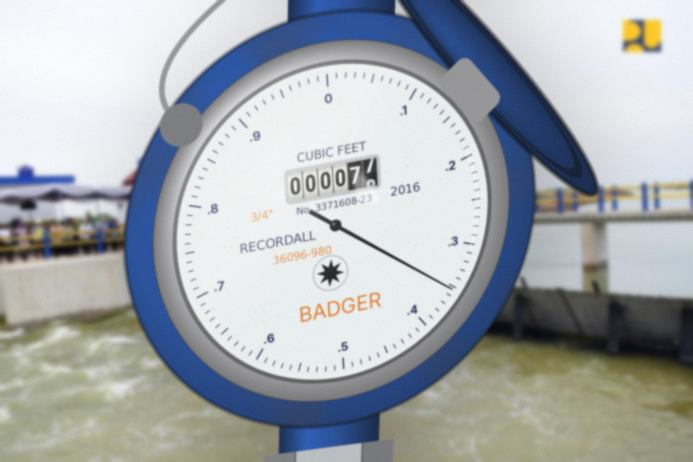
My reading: 77.35 ft³
